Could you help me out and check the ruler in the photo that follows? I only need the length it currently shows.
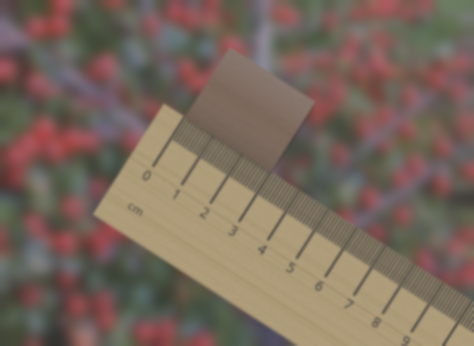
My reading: 3 cm
